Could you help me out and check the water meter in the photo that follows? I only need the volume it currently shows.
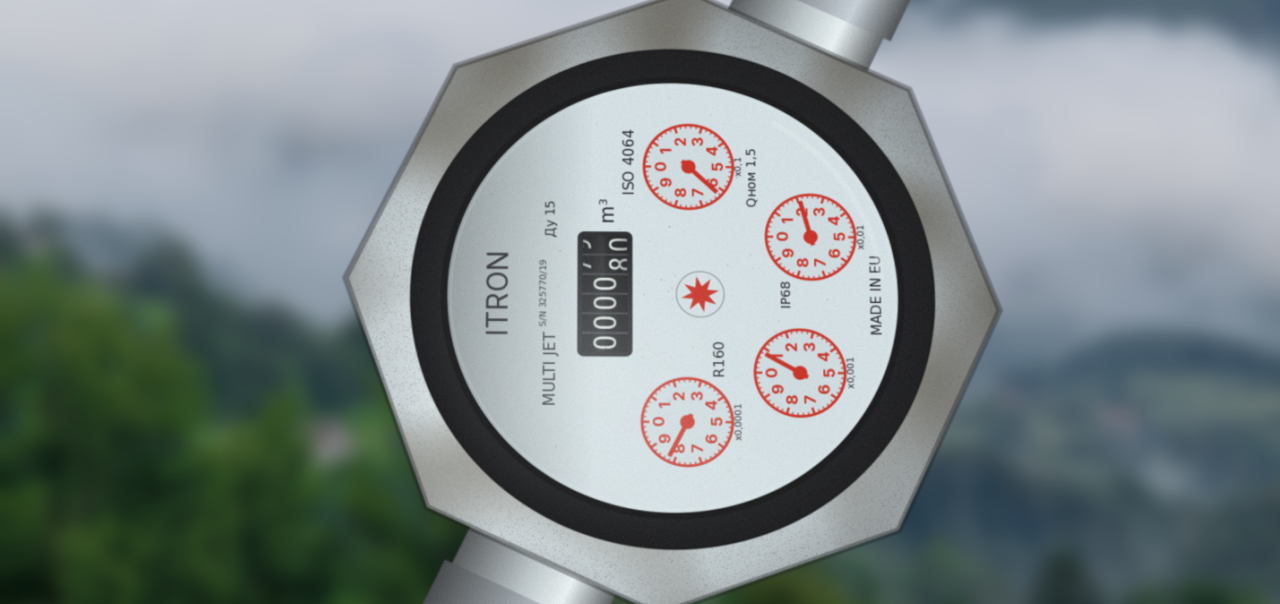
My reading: 79.6208 m³
